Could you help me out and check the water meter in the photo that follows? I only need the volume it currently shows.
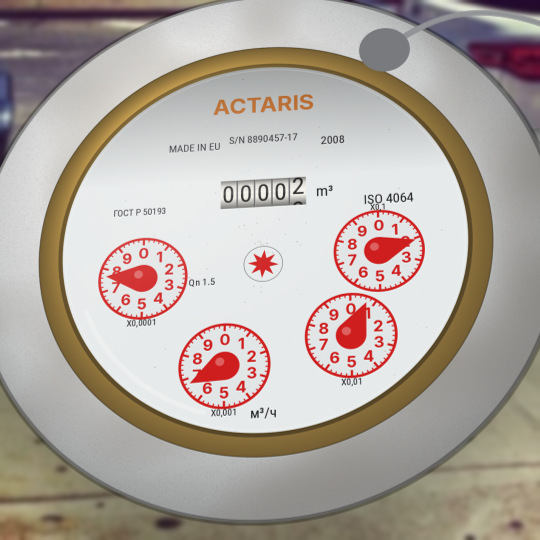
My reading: 2.2067 m³
